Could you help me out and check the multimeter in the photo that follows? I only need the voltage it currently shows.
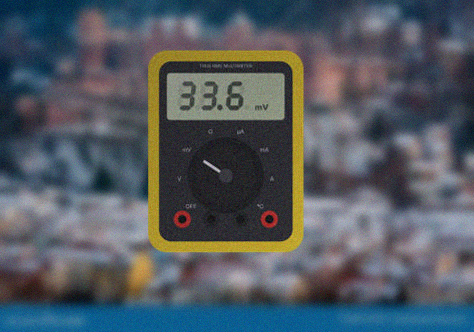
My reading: 33.6 mV
